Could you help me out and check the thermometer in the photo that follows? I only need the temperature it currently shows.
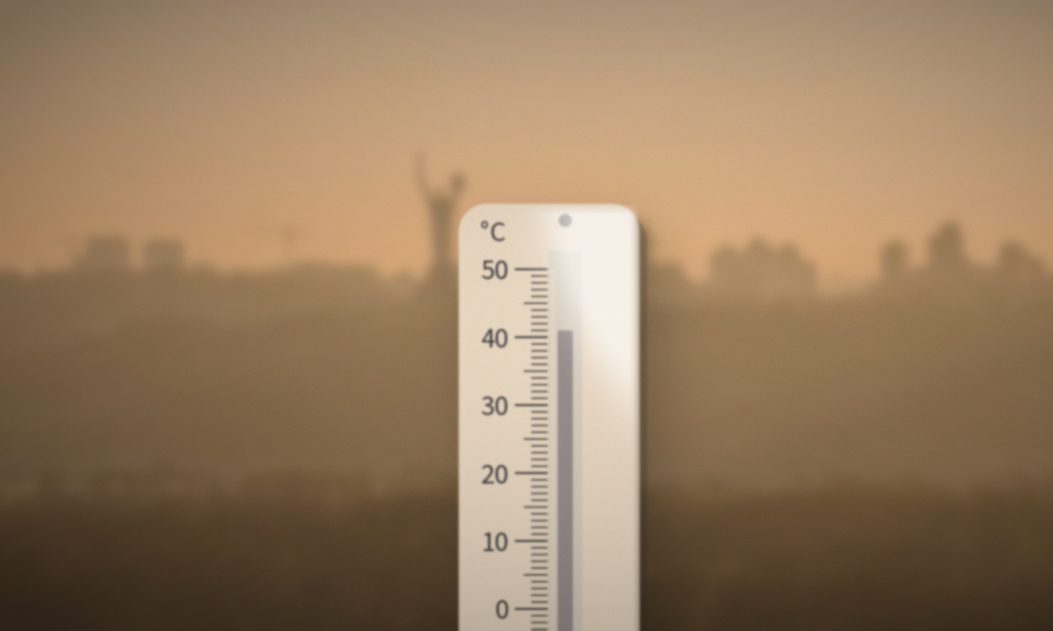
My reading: 41 °C
